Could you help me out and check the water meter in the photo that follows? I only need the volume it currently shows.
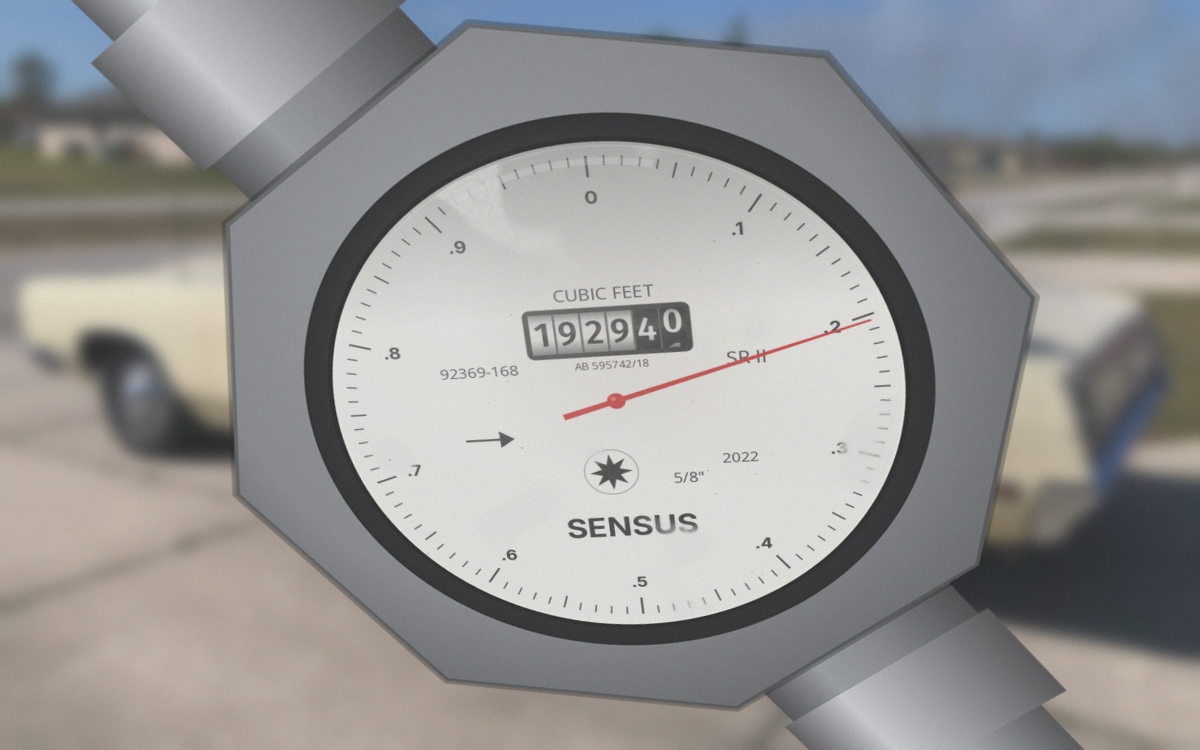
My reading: 192940.20 ft³
